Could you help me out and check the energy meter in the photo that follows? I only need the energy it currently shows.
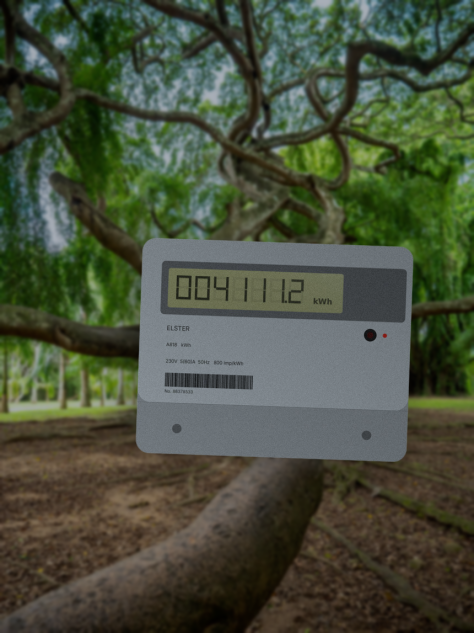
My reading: 4111.2 kWh
